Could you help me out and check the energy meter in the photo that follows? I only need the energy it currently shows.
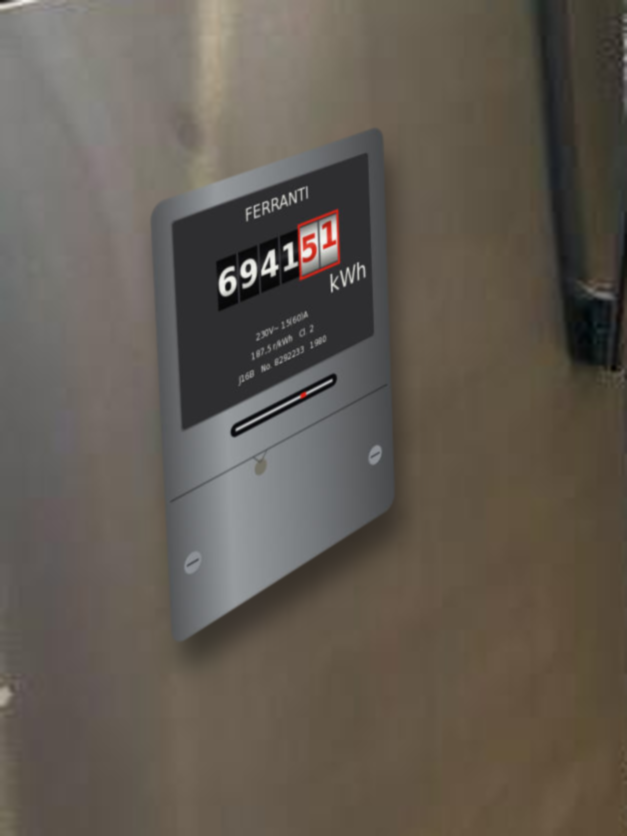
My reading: 6941.51 kWh
